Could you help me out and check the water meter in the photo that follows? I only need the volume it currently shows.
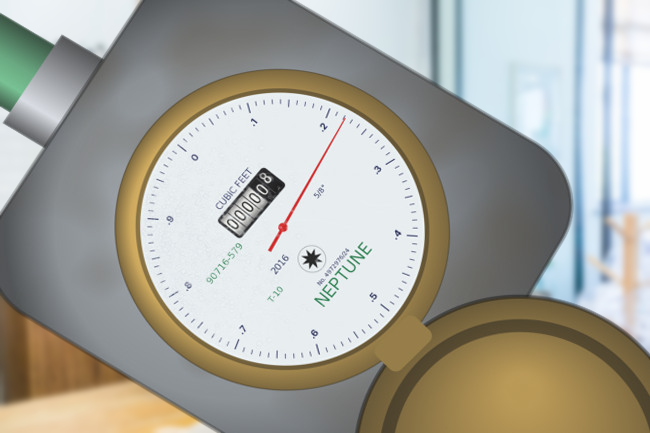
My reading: 8.22 ft³
